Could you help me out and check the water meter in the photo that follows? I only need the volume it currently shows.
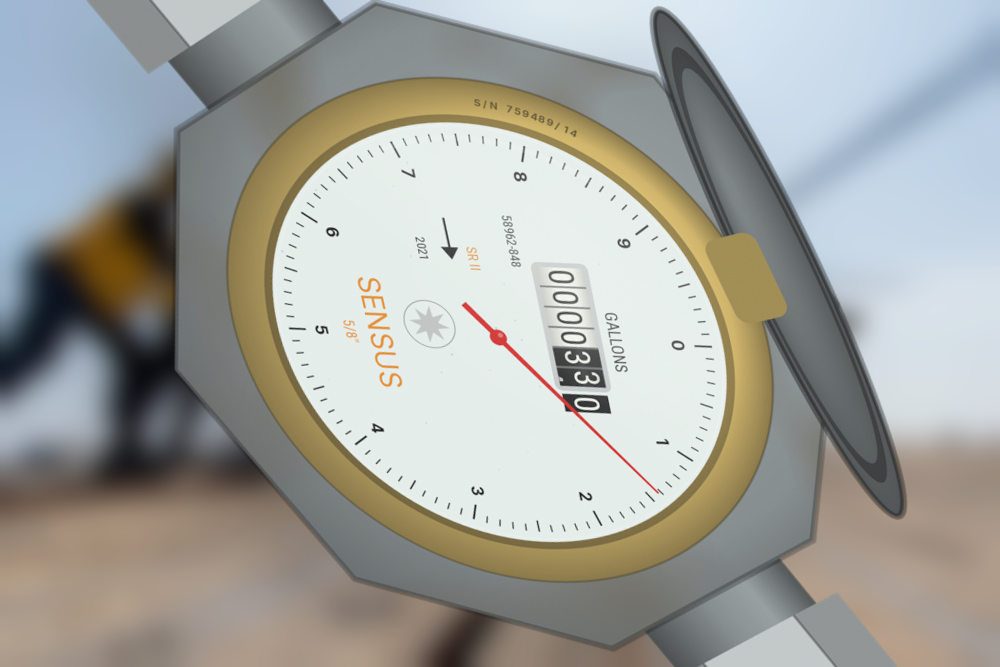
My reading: 331.4 gal
